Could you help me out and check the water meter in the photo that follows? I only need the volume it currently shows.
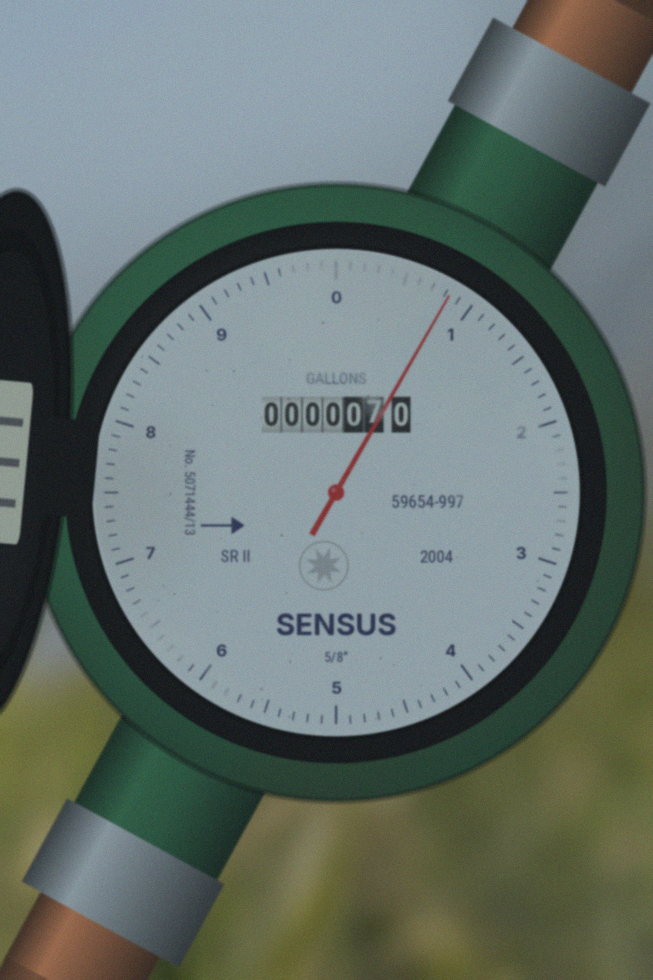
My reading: 70.8 gal
